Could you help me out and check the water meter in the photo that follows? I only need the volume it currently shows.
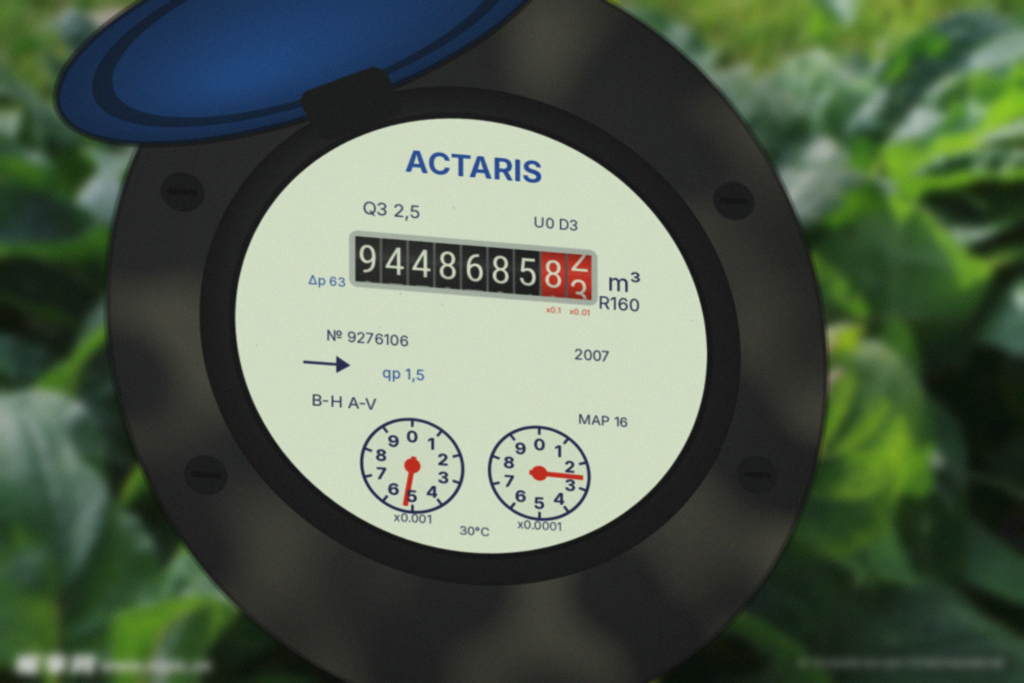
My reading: 9448685.8252 m³
